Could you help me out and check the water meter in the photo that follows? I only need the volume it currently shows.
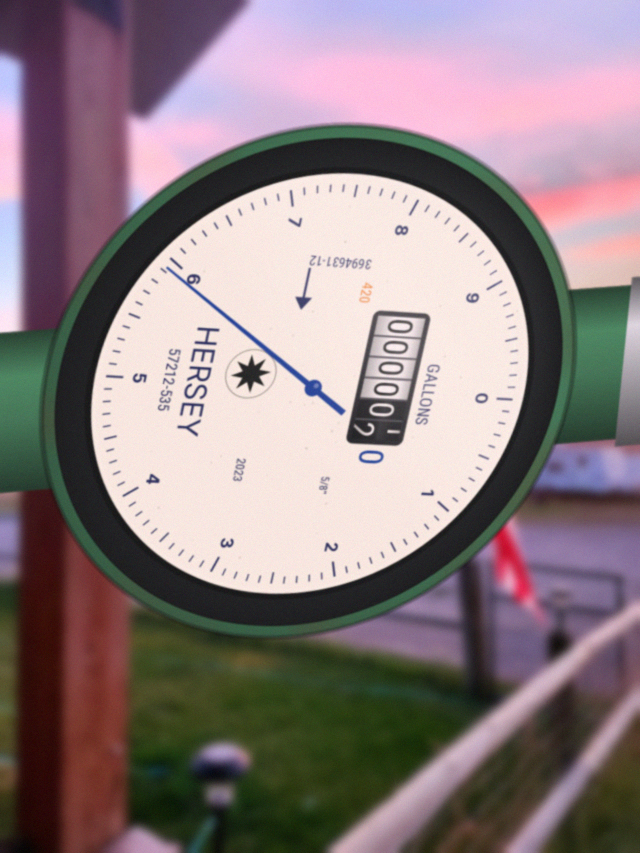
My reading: 15.9 gal
